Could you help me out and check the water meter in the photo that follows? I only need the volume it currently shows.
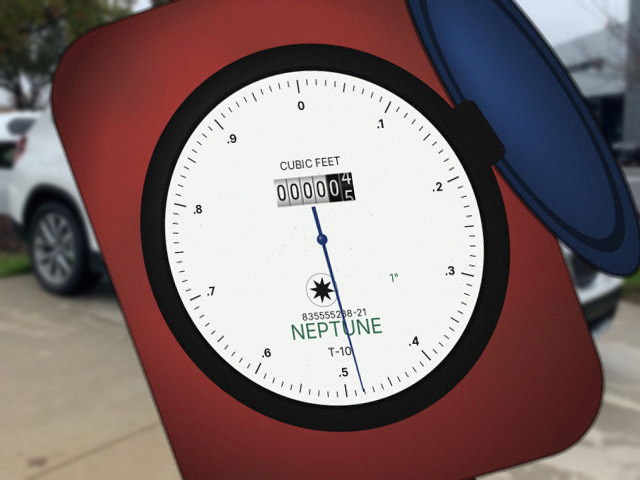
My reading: 4.48 ft³
